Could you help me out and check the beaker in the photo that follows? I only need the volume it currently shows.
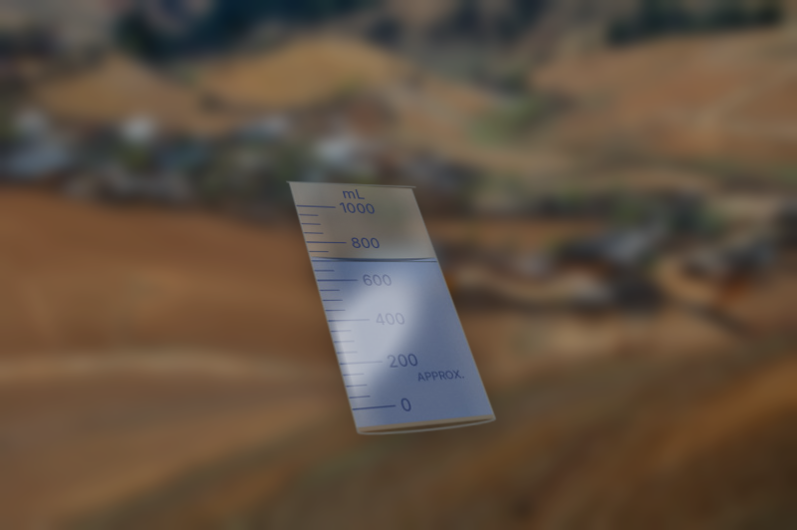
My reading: 700 mL
